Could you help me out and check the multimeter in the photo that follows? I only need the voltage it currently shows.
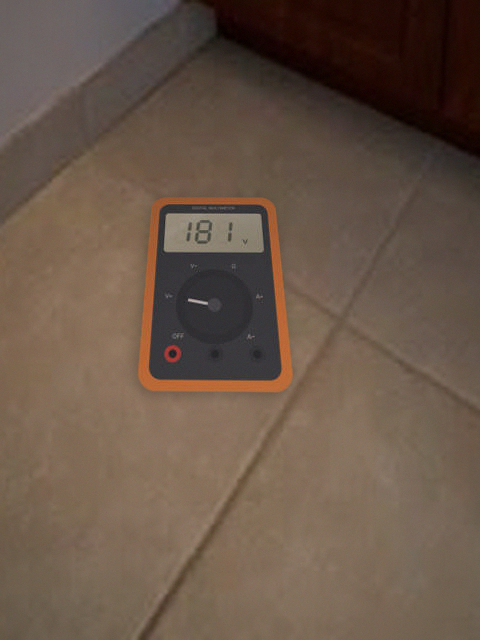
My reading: 181 V
